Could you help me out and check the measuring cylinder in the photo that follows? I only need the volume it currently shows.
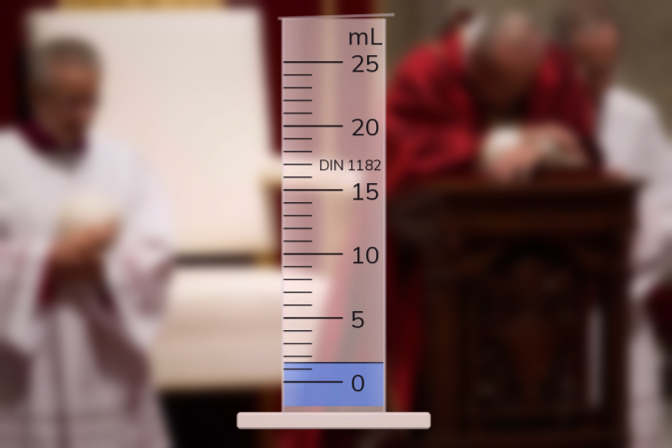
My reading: 1.5 mL
